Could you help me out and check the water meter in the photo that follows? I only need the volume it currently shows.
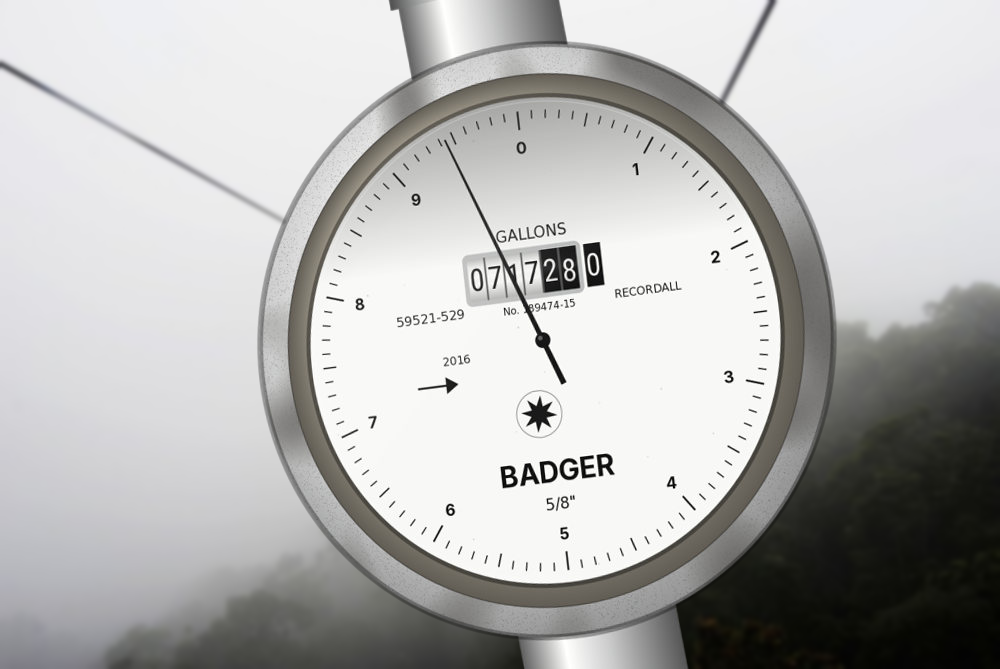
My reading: 717279.4 gal
